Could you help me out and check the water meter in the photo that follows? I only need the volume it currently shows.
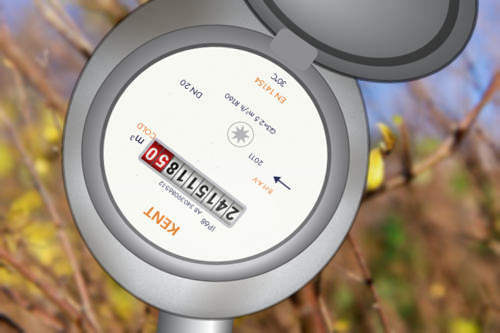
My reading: 2415118.50 m³
